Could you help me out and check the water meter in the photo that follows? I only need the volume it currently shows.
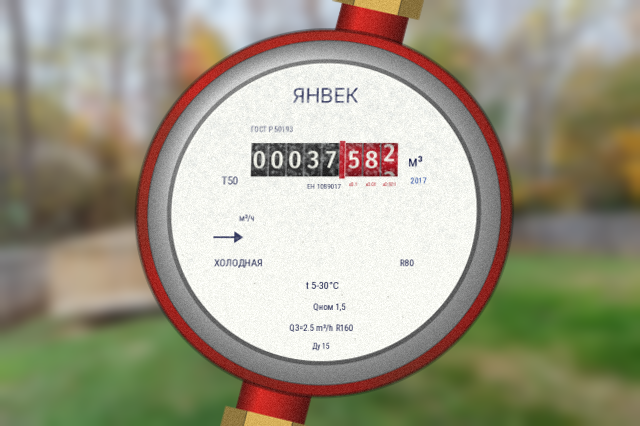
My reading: 37.582 m³
